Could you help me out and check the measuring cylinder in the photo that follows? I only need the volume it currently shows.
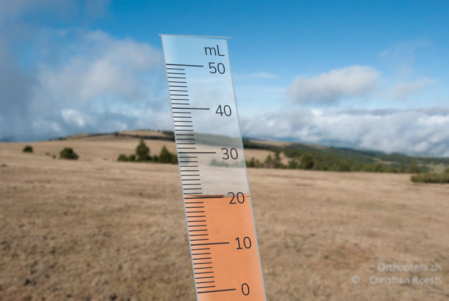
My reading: 20 mL
